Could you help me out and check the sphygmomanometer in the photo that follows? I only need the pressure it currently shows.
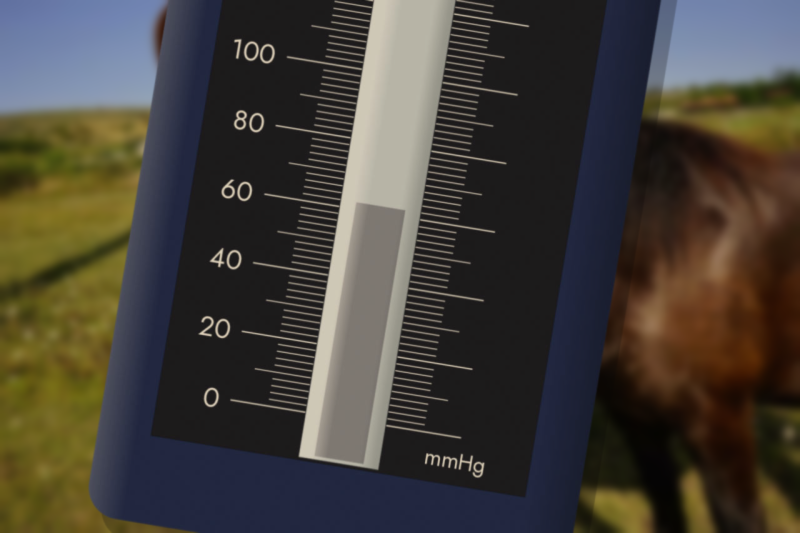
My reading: 62 mmHg
